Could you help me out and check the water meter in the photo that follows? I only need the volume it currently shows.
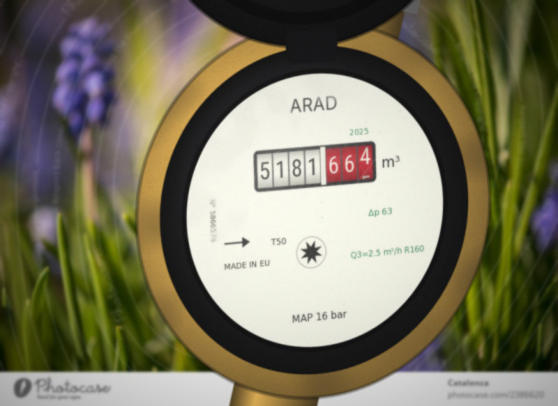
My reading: 5181.664 m³
